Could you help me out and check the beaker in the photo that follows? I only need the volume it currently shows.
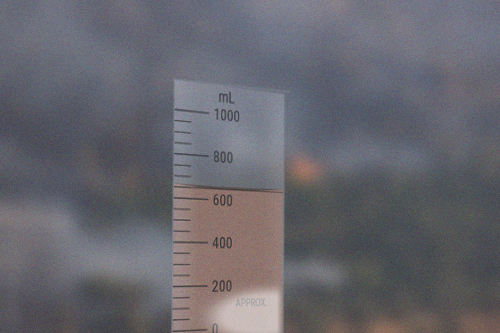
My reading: 650 mL
